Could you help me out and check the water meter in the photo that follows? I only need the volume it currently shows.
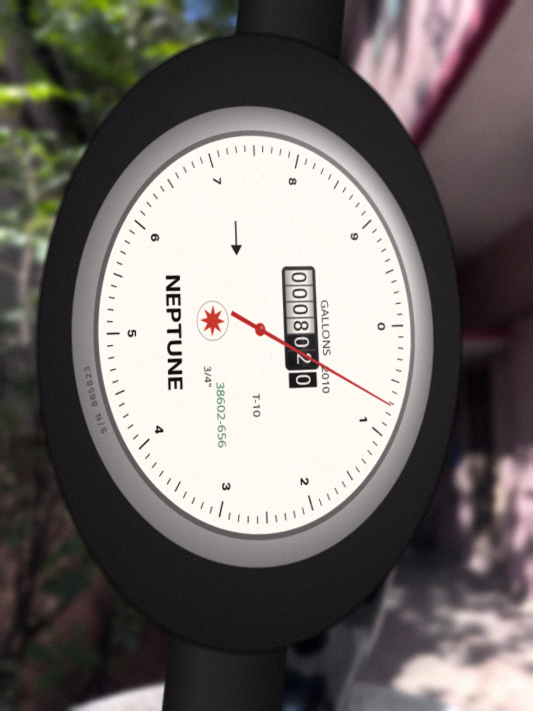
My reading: 8020.7 gal
